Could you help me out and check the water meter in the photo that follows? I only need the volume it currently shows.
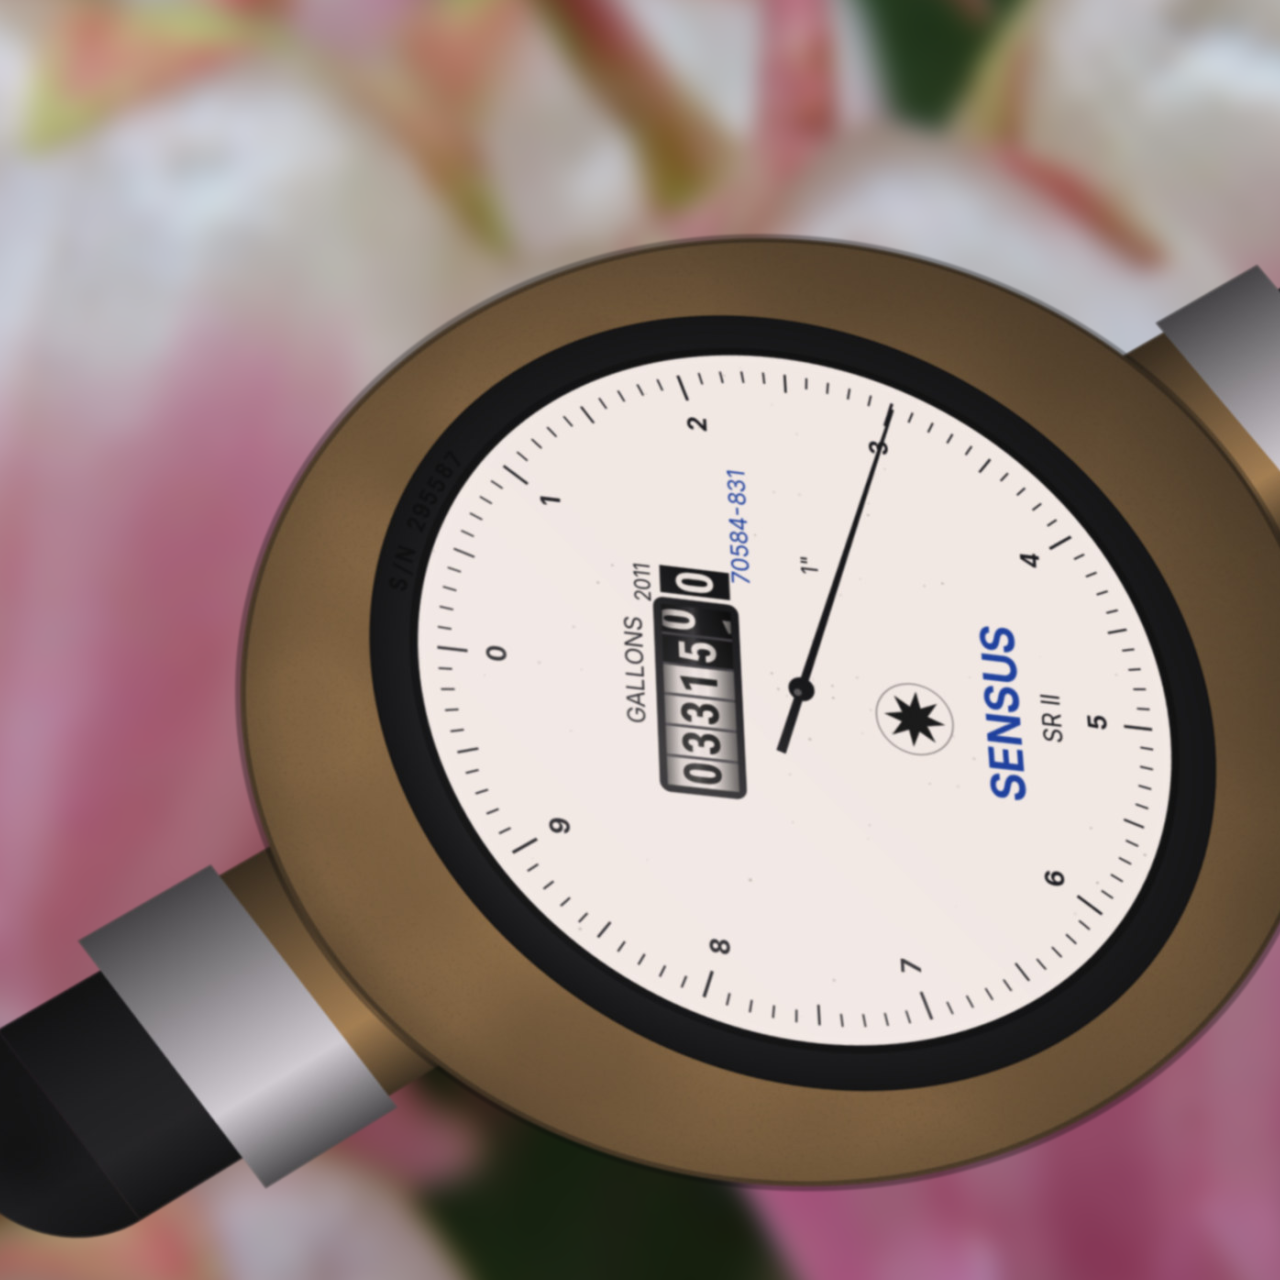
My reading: 331503.0 gal
